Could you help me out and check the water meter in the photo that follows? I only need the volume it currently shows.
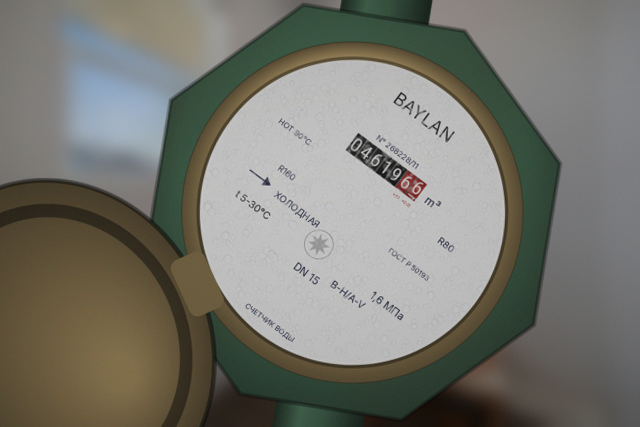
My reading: 4619.66 m³
